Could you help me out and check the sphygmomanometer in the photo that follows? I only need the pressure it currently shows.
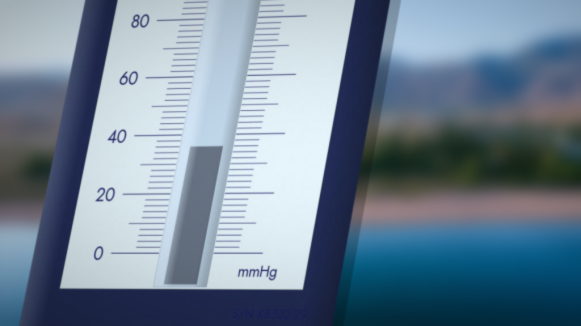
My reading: 36 mmHg
